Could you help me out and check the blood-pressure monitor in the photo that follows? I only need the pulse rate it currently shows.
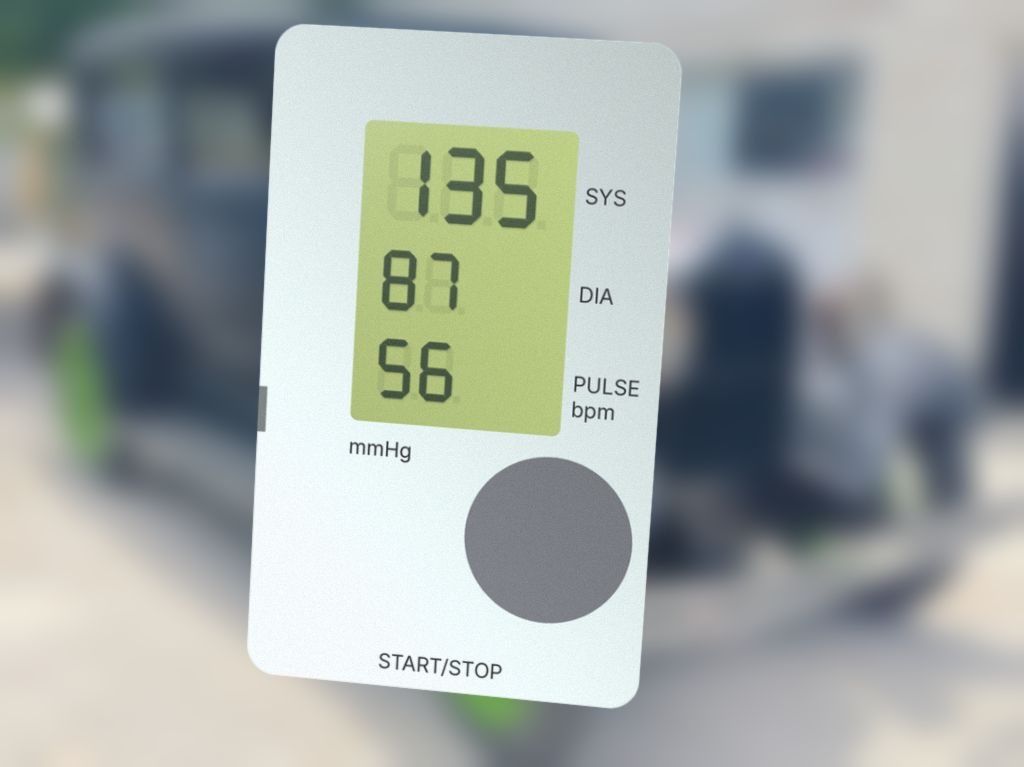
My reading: 56 bpm
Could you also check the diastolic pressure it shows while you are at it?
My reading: 87 mmHg
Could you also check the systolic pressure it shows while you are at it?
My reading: 135 mmHg
